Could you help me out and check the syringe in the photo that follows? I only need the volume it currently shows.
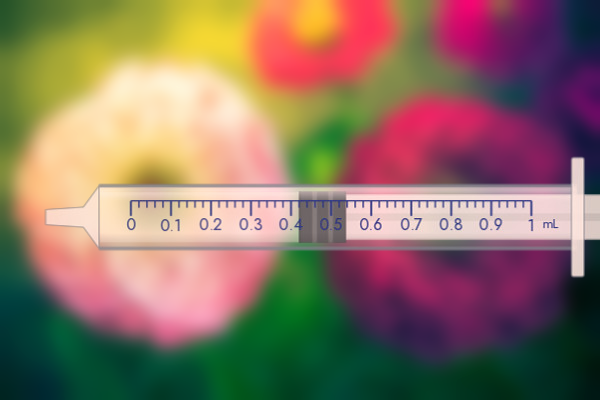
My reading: 0.42 mL
